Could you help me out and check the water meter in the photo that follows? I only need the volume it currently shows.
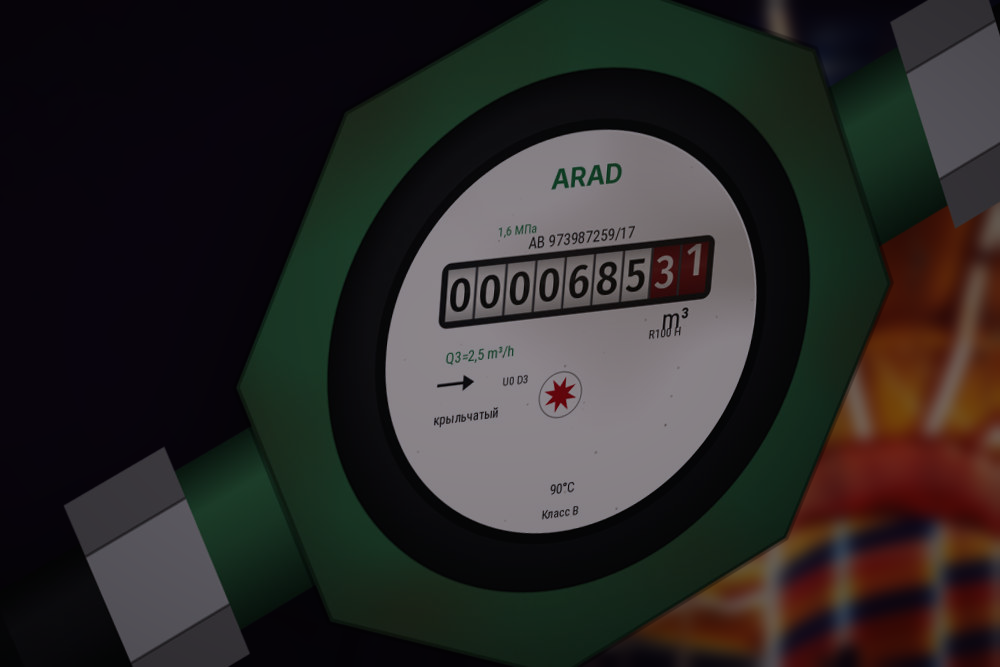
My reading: 685.31 m³
